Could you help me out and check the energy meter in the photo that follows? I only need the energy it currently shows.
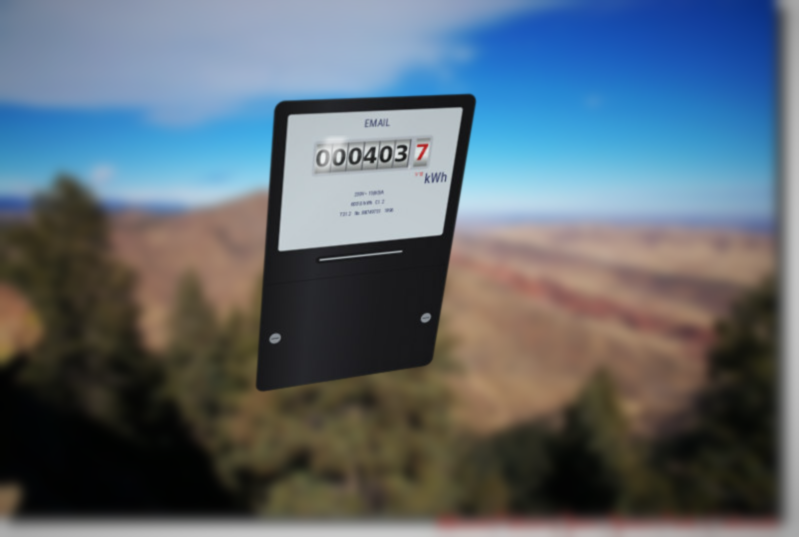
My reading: 403.7 kWh
